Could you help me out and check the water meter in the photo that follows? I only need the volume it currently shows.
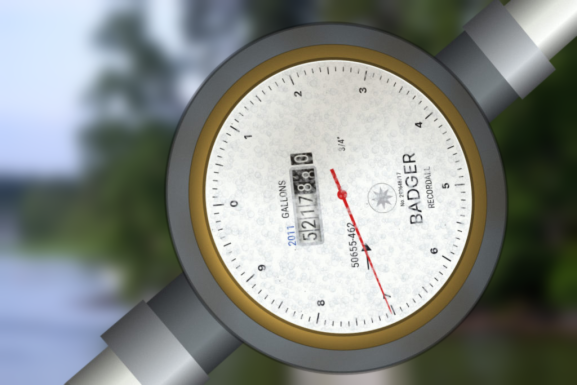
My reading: 5217877.0 gal
